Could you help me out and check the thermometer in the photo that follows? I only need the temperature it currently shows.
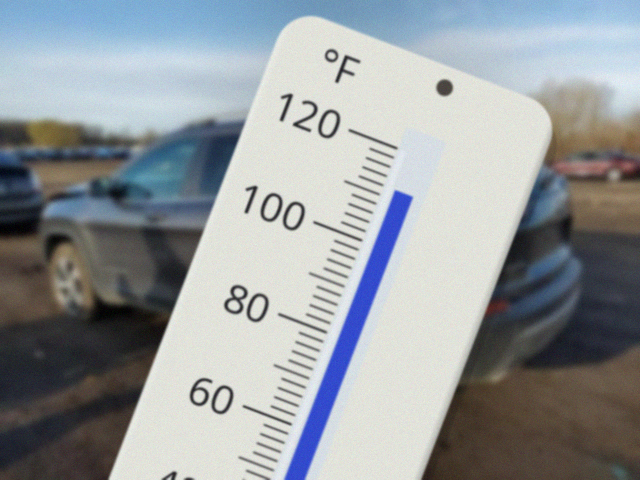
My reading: 112 °F
